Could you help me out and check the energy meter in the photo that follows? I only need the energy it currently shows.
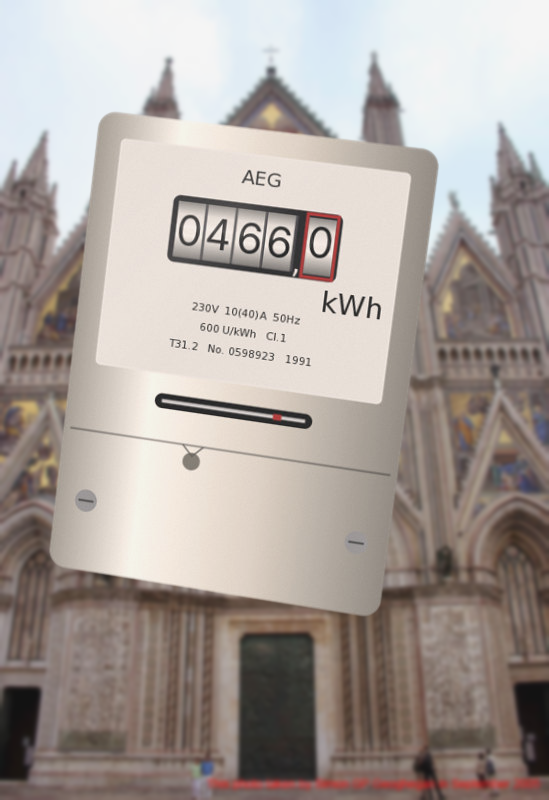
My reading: 466.0 kWh
